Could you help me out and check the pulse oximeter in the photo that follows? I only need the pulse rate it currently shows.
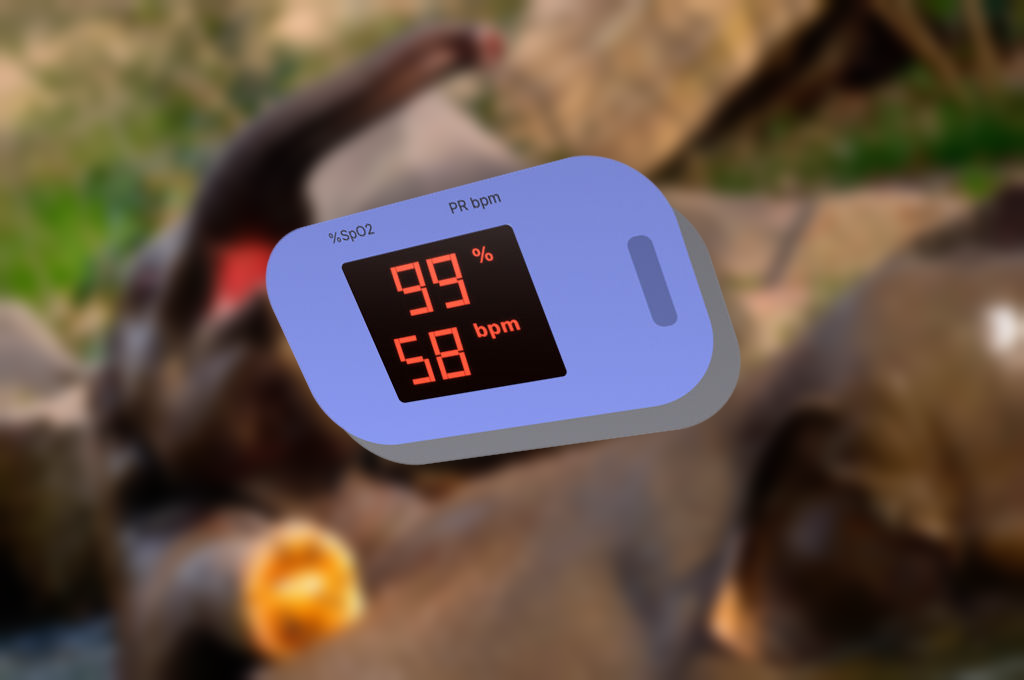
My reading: 58 bpm
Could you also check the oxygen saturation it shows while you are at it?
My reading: 99 %
